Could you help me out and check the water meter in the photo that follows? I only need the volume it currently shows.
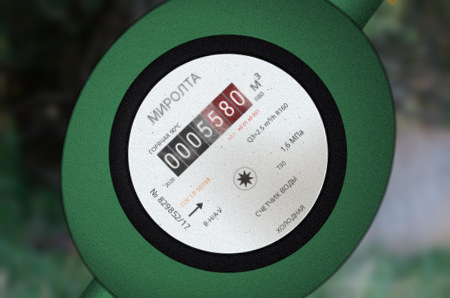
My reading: 5.580 m³
